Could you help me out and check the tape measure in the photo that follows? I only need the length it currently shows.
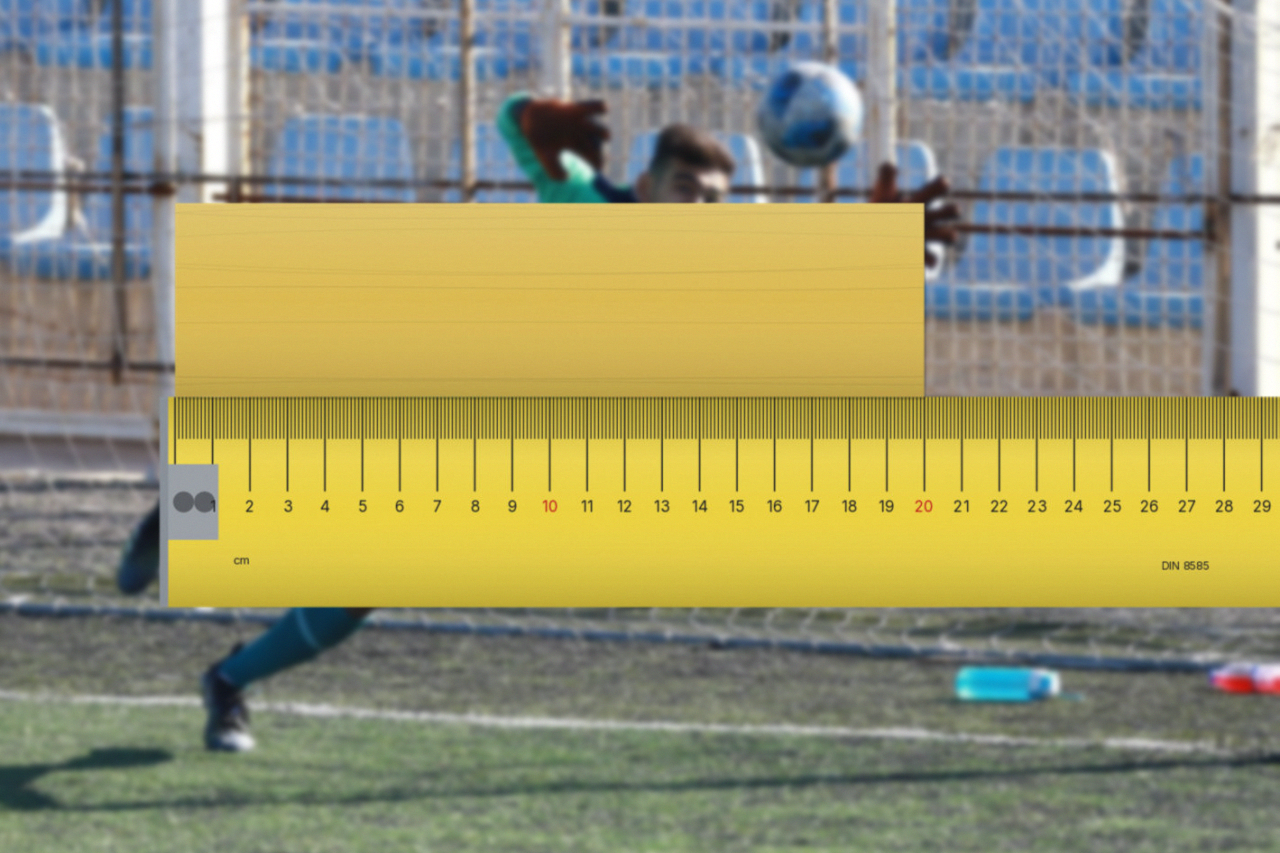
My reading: 20 cm
